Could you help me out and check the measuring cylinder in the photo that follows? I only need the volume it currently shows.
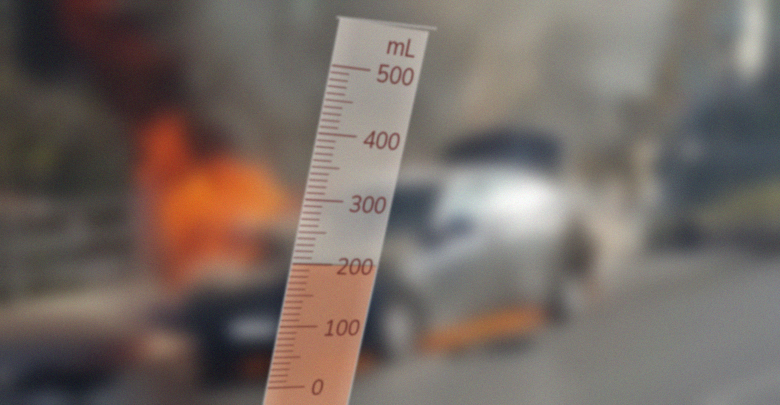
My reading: 200 mL
